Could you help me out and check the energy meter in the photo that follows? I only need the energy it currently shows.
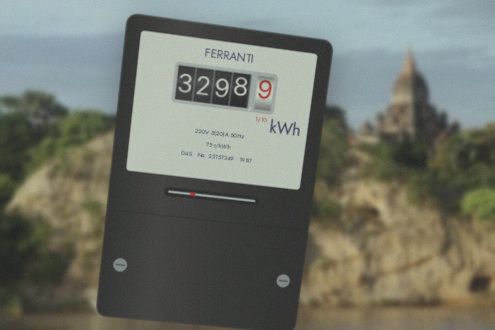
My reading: 3298.9 kWh
